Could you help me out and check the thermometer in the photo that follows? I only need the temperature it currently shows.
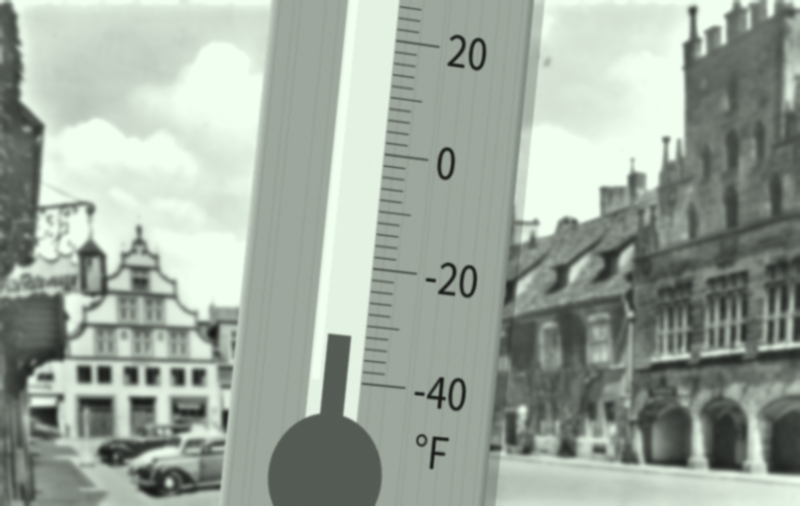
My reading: -32 °F
